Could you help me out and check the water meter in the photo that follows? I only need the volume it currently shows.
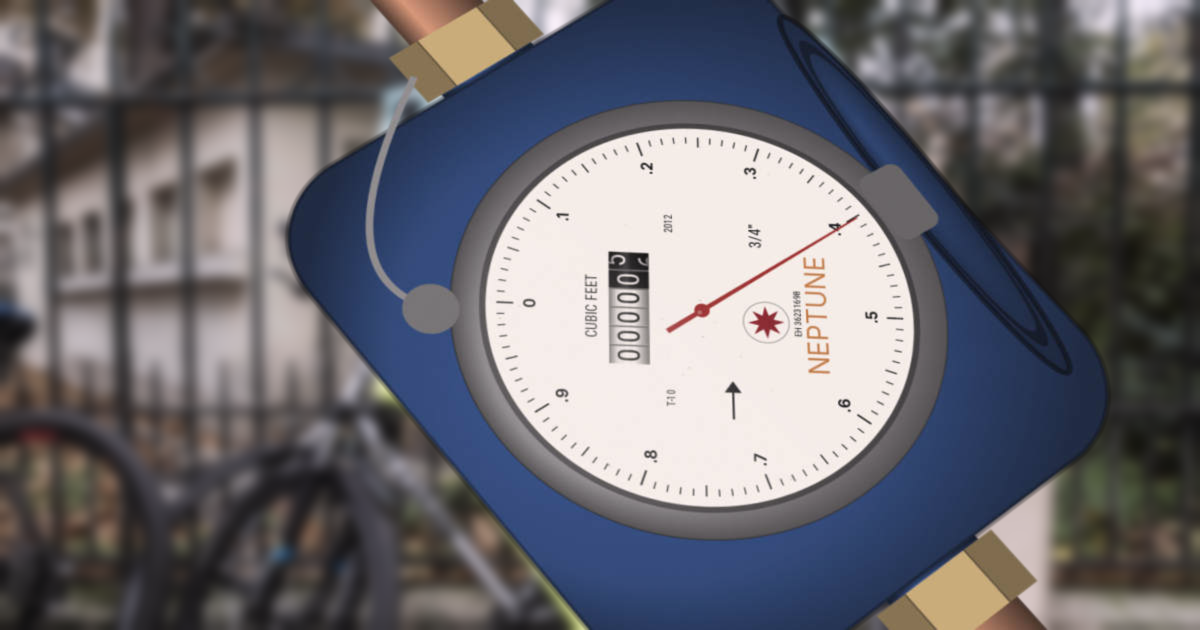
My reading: 5.40 ft³
